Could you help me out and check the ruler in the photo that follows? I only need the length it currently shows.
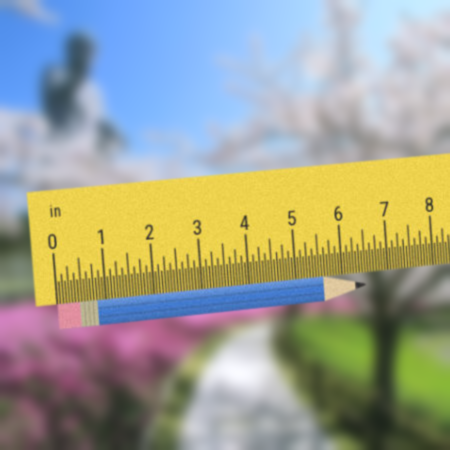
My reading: 6.5 in
